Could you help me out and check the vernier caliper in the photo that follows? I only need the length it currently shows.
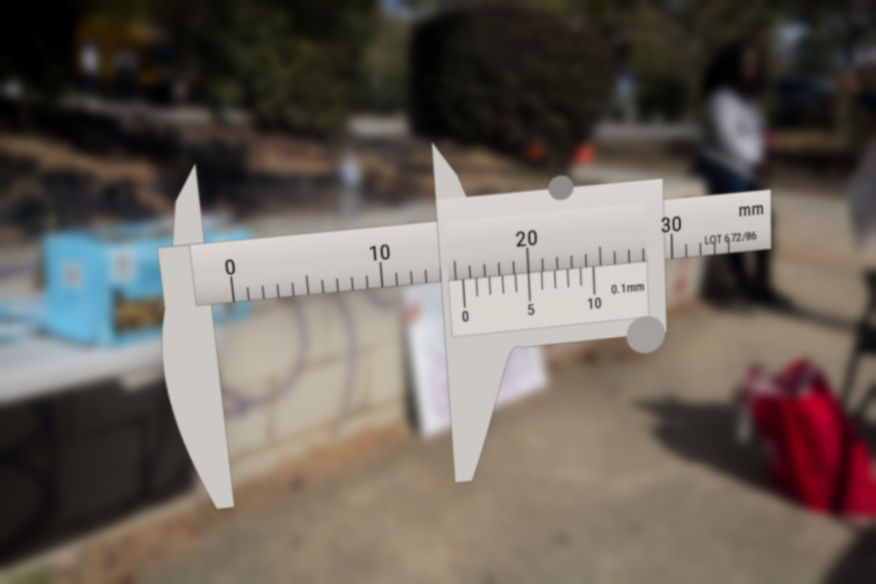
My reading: 15.5 mm
